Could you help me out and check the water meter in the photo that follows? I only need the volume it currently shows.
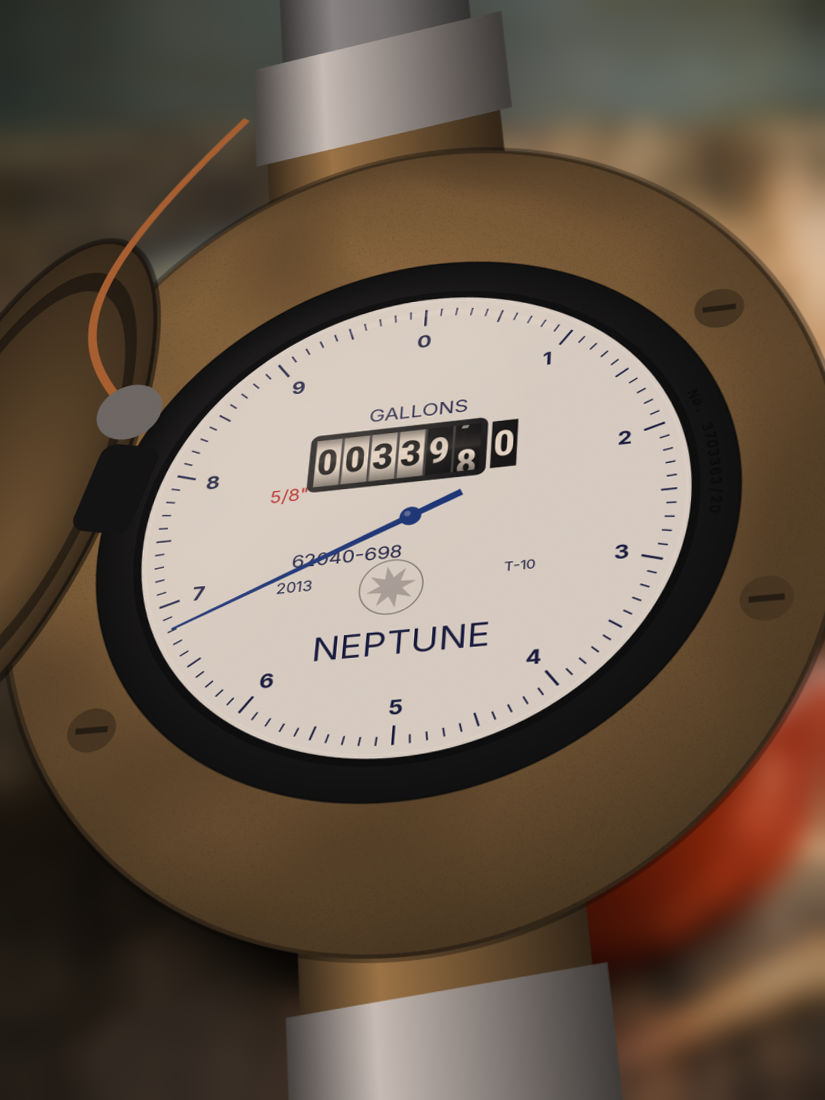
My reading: 33976.8 gal
